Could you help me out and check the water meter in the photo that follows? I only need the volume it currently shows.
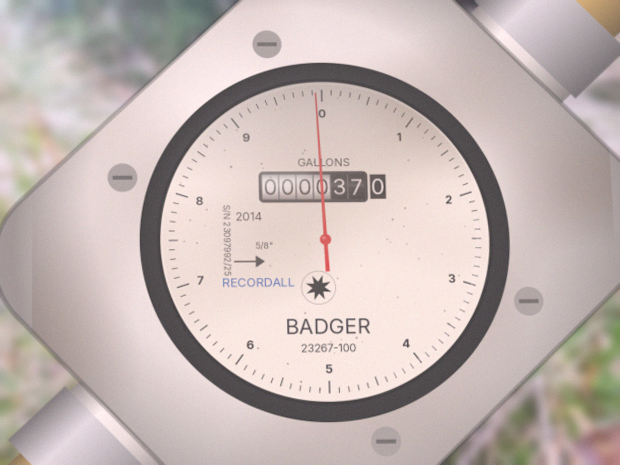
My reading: 369.9 gal
